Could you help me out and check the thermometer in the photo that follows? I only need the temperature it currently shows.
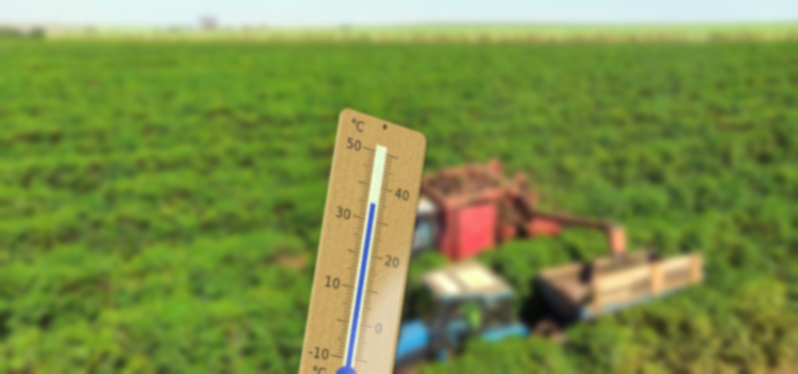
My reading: 35 °C
